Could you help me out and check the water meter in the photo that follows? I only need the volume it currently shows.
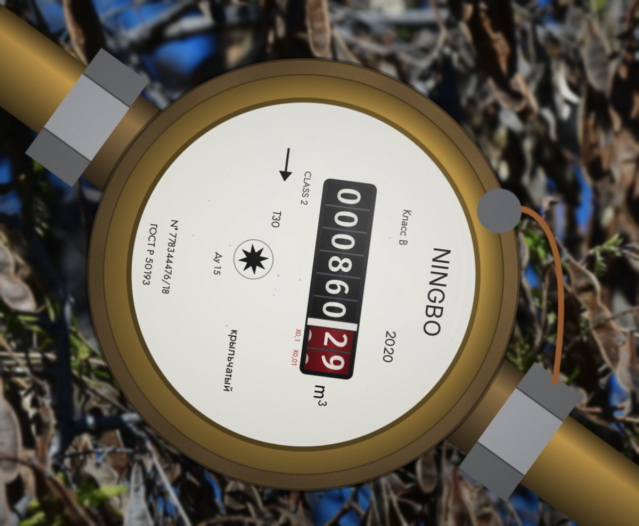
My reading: 860.29 m³
